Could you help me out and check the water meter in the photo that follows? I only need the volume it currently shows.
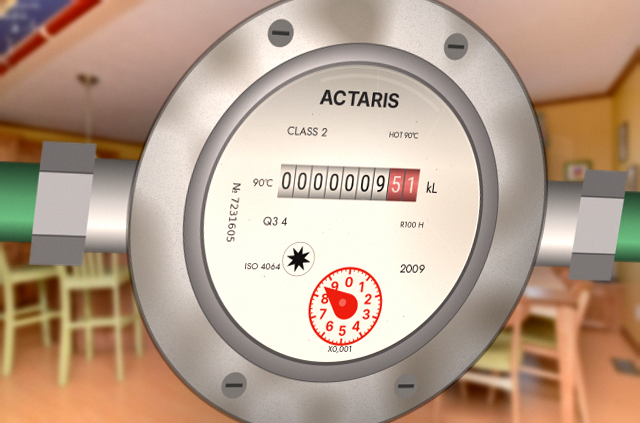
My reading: 9.518 kL
